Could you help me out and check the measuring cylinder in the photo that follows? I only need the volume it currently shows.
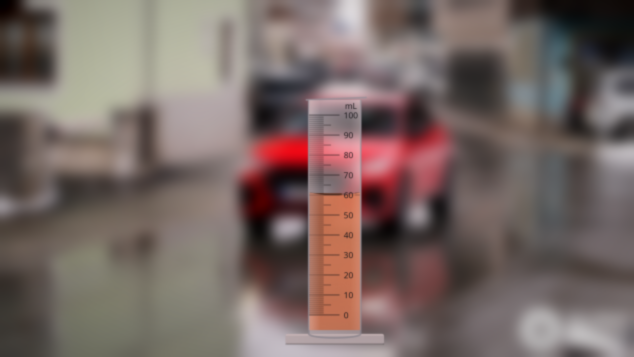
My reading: 60 mL
